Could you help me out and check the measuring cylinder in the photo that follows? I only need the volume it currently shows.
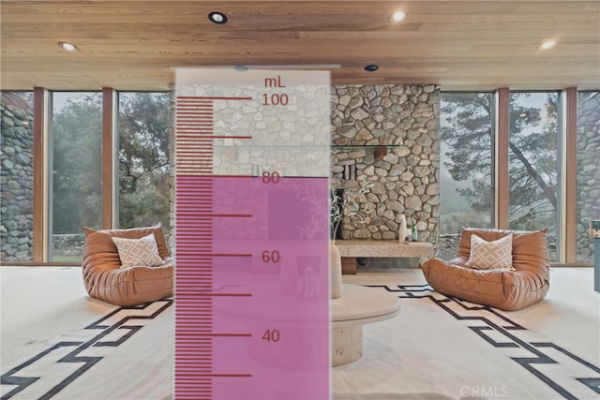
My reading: 80 mL
